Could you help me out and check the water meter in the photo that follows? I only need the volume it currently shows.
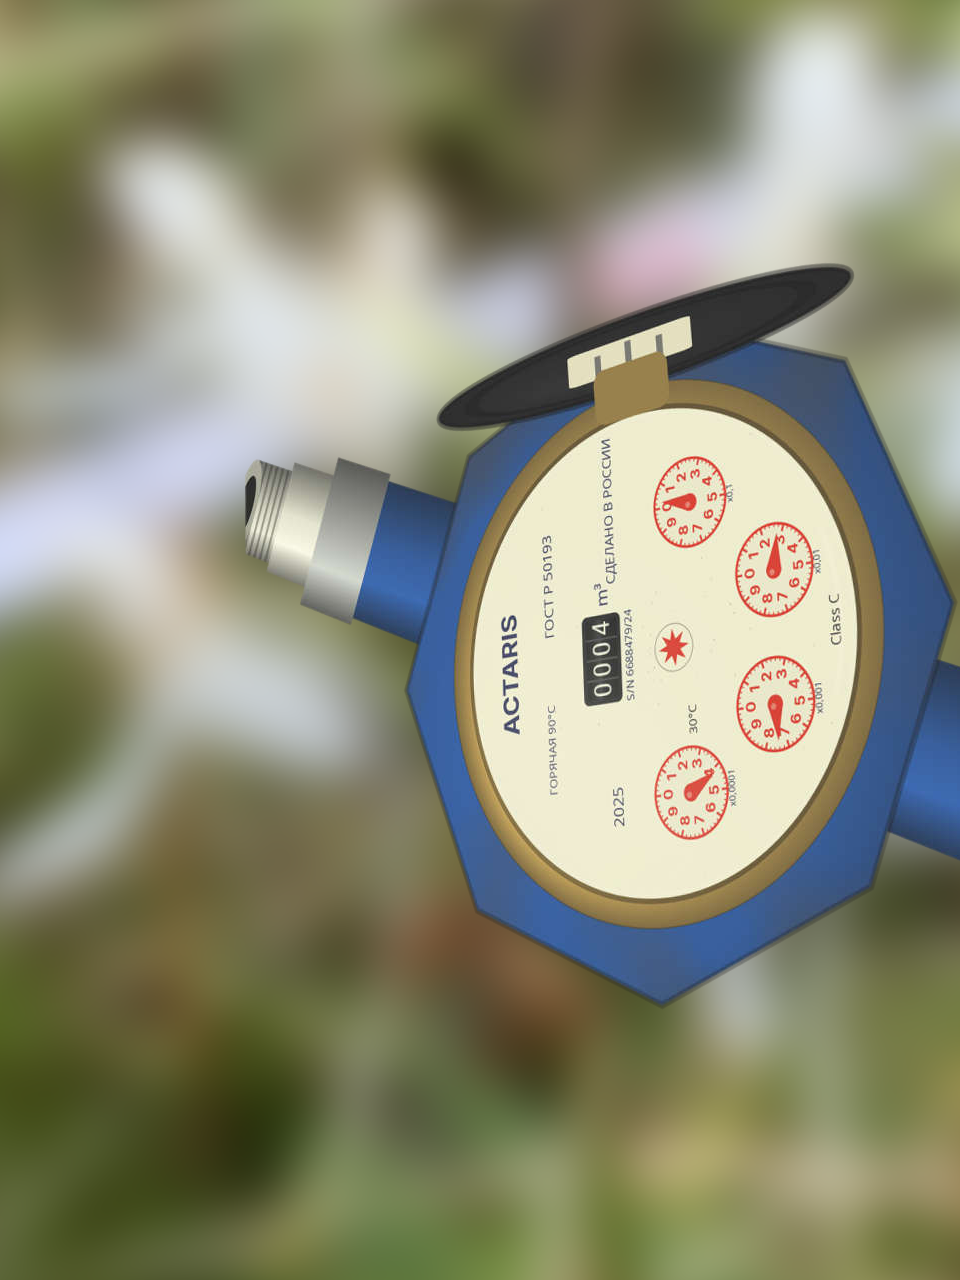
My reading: 4.0274 m³
